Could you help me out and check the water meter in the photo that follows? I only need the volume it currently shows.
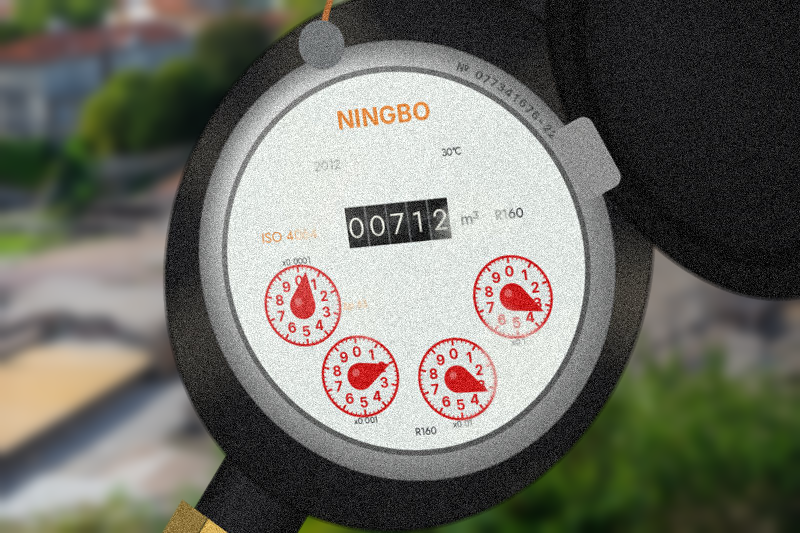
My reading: 712.3320 m³
